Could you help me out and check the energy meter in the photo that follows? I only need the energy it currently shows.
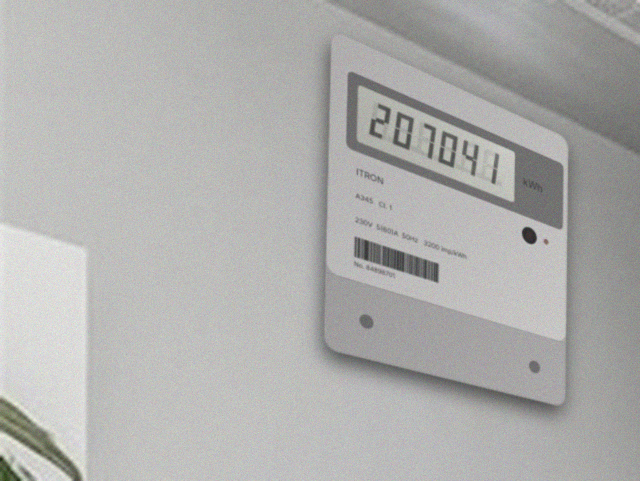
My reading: 207041 kWh
